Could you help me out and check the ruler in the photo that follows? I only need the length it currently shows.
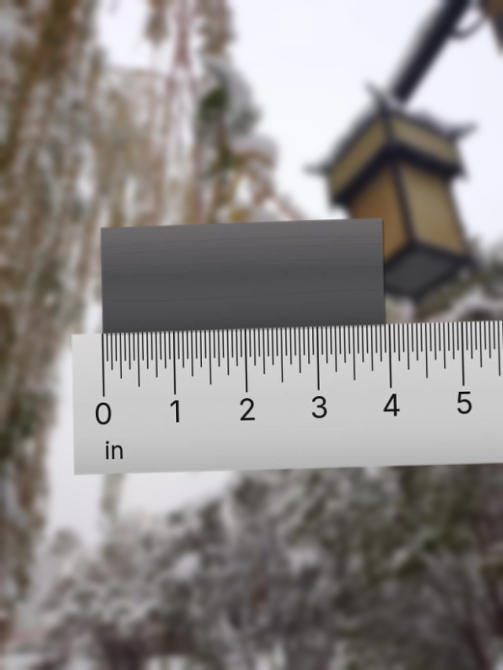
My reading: 3.9375 in
